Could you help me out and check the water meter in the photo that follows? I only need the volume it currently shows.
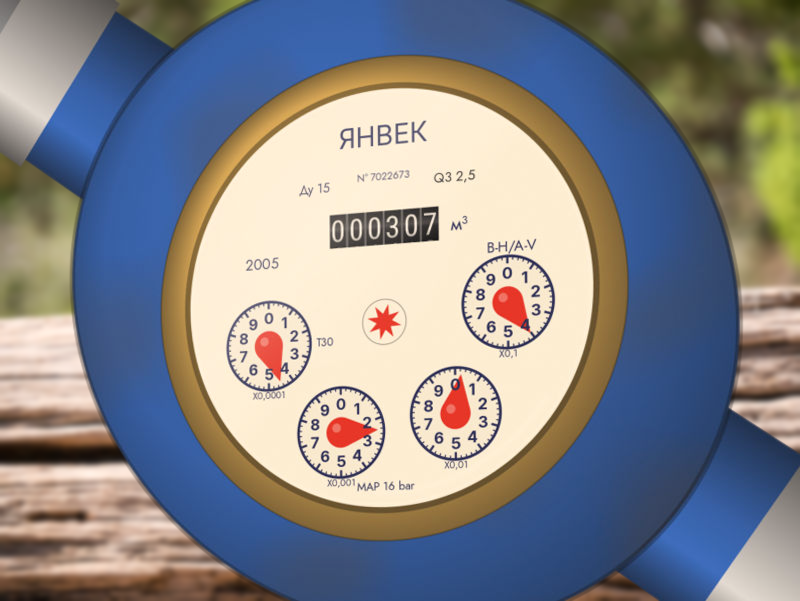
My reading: 307.4024 m³
